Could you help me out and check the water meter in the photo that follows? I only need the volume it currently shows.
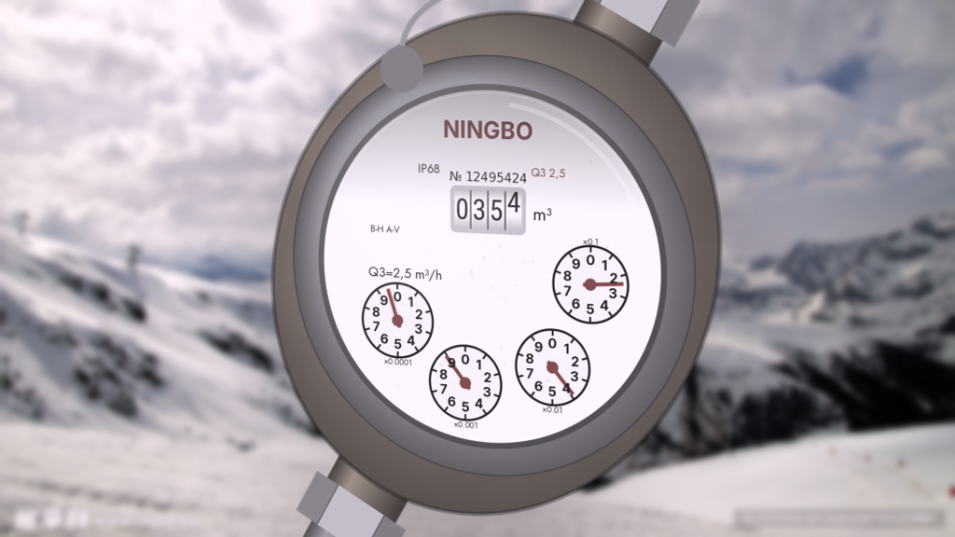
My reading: 354.2389 m³
